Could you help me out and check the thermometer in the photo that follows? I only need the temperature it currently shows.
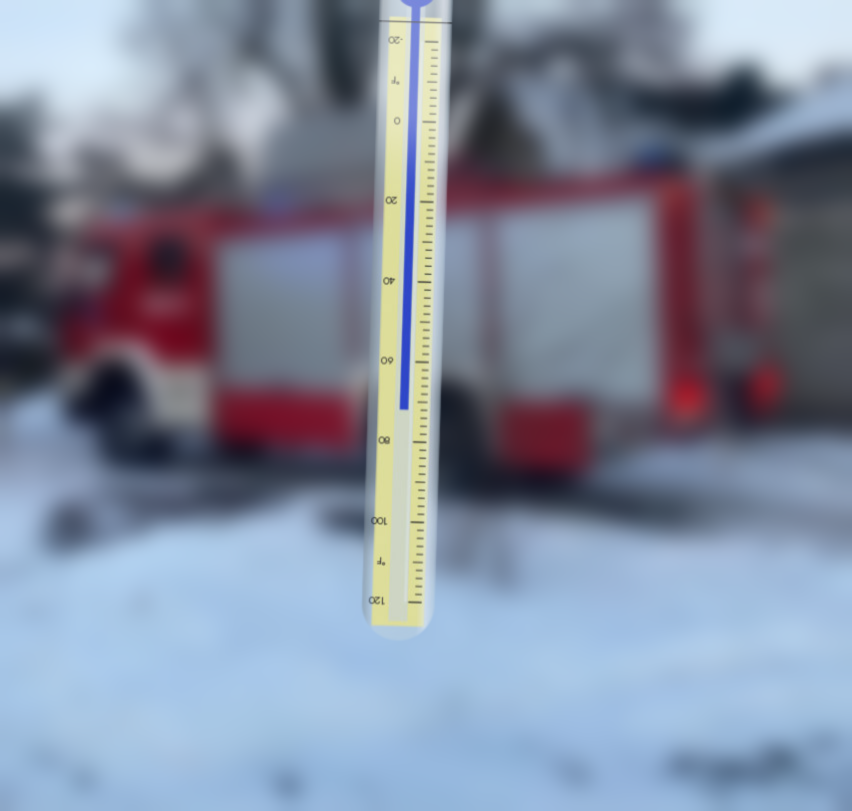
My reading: 72 °F
